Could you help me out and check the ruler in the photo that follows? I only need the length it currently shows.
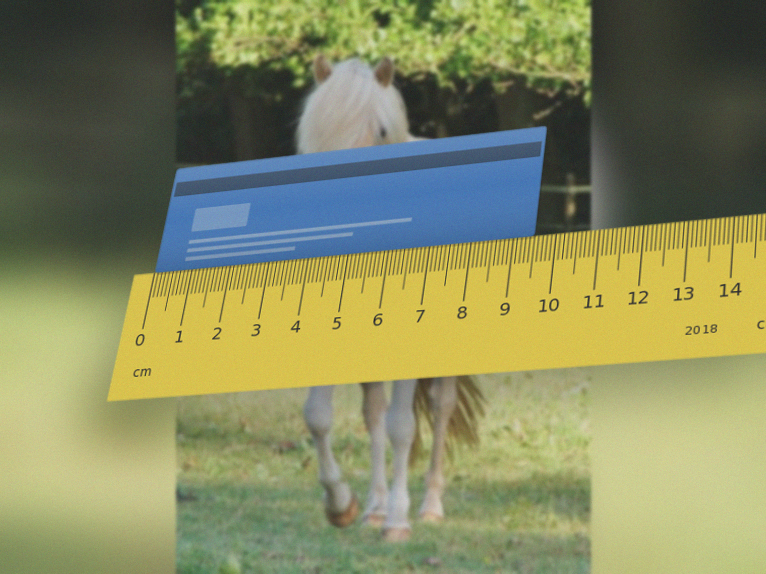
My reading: 9.5 cm
